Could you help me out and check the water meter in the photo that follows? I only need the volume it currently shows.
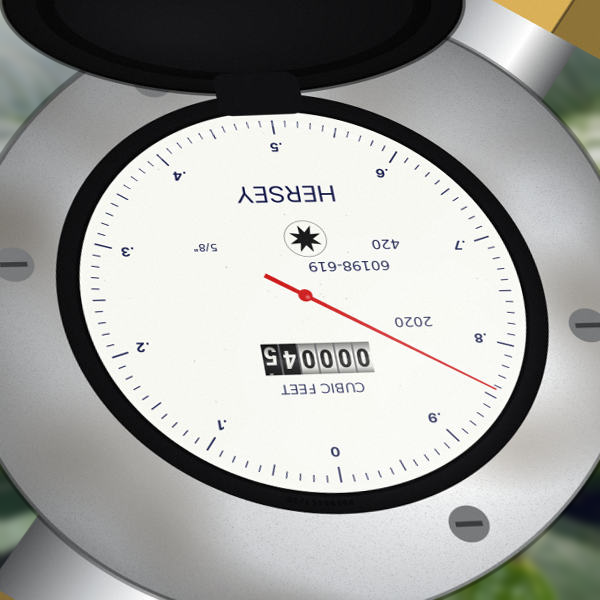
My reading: 44.84 ft³
